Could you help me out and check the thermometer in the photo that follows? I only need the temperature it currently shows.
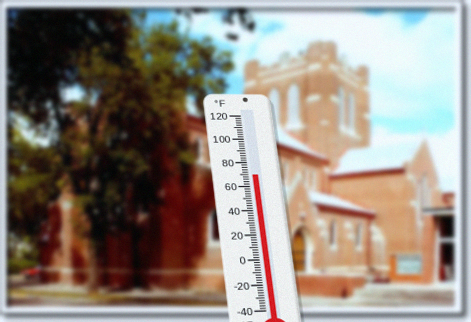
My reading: 70 °F
